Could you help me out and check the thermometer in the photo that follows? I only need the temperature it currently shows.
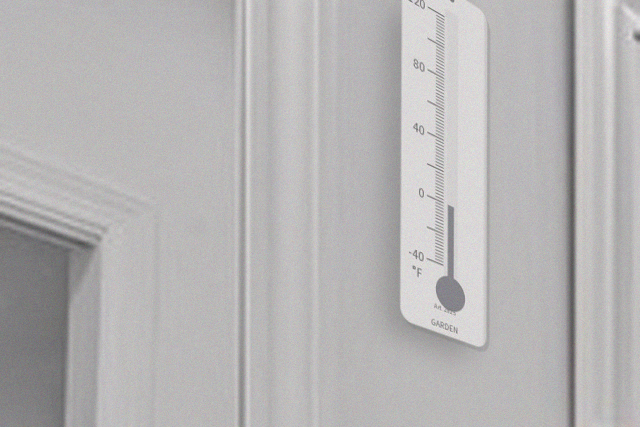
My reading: 0 °F
